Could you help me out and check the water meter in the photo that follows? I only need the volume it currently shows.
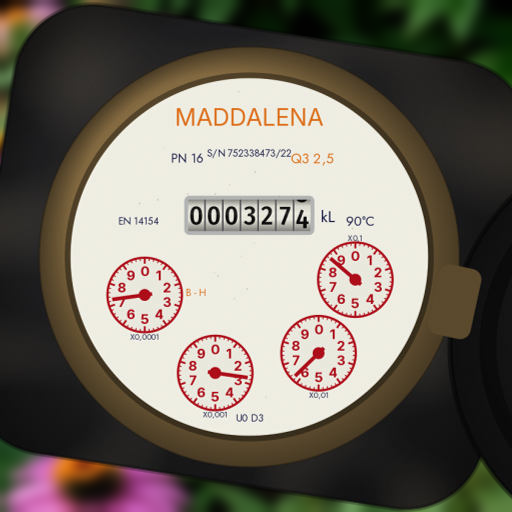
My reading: 3273.8627 kL
